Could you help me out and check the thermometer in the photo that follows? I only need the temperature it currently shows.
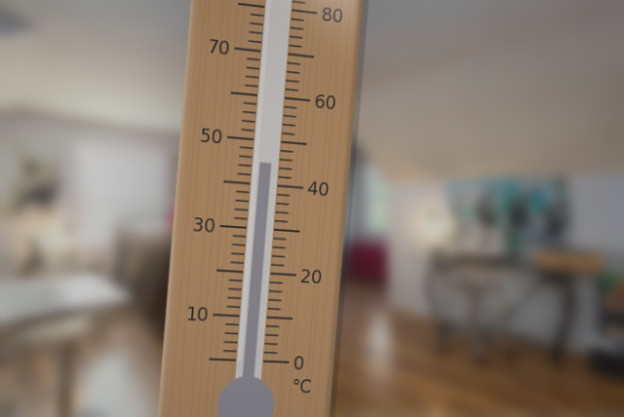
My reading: 45 °C
